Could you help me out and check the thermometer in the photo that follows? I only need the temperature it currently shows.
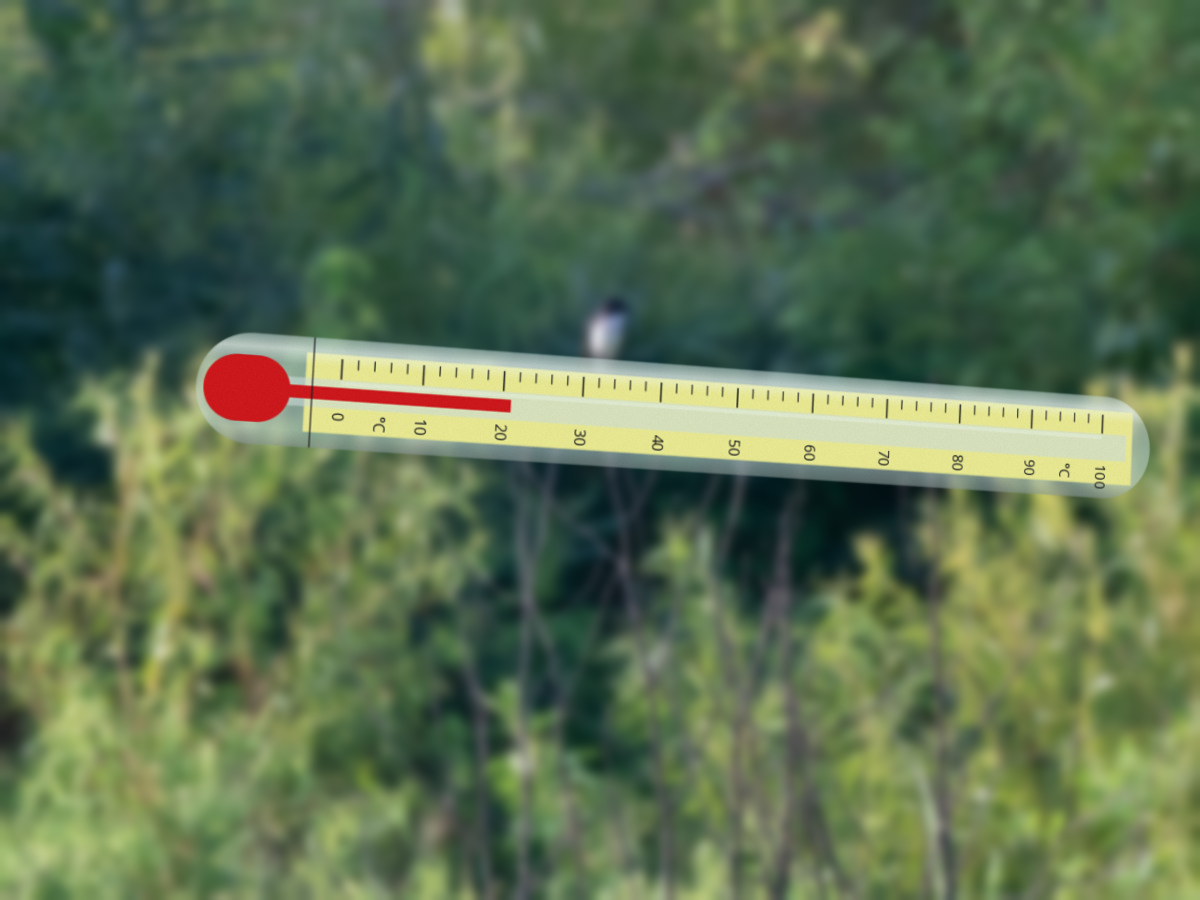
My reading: 21 °C
